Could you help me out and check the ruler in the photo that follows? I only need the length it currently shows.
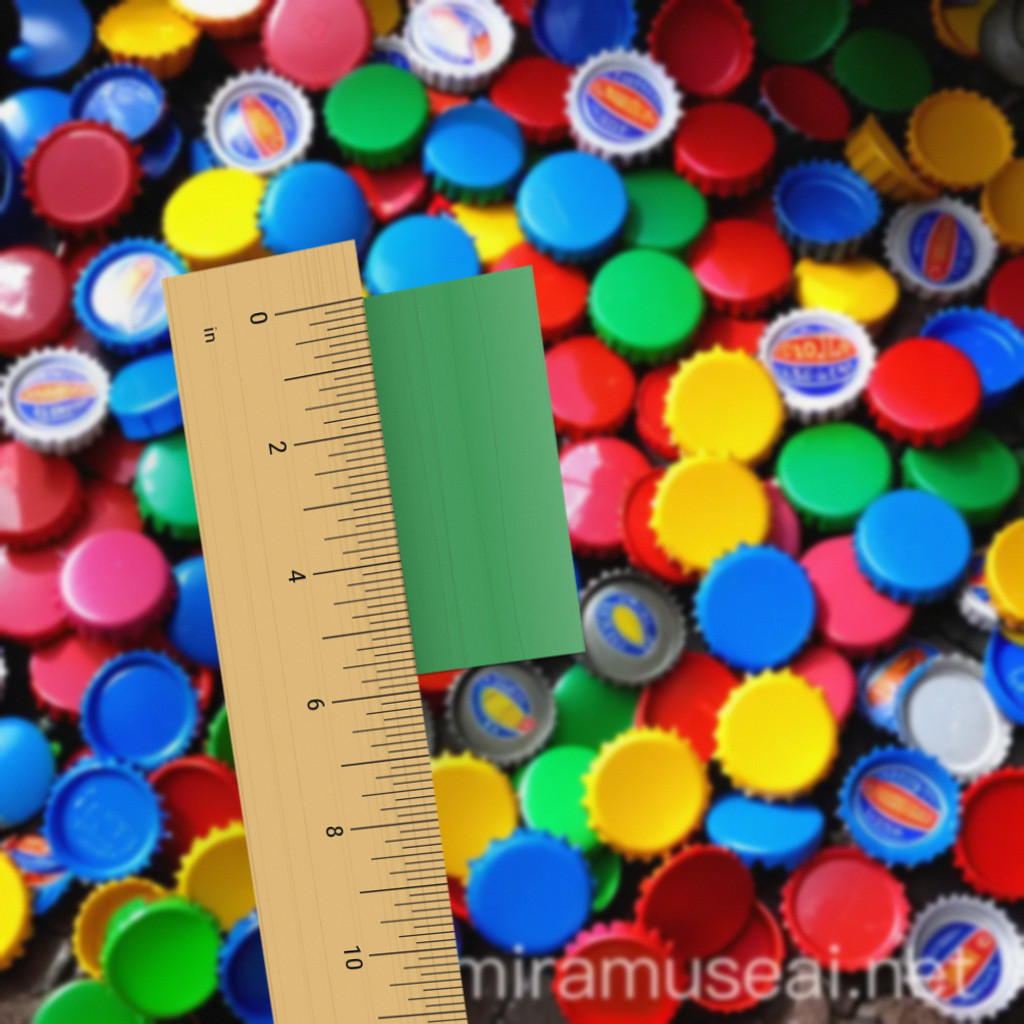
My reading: 5.75 in
